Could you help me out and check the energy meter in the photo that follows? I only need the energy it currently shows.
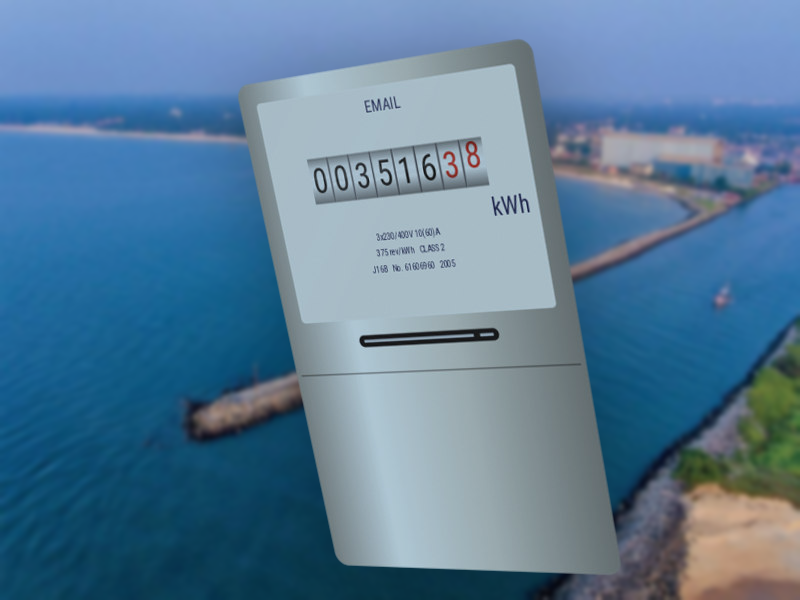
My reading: 3516.38 kWh
